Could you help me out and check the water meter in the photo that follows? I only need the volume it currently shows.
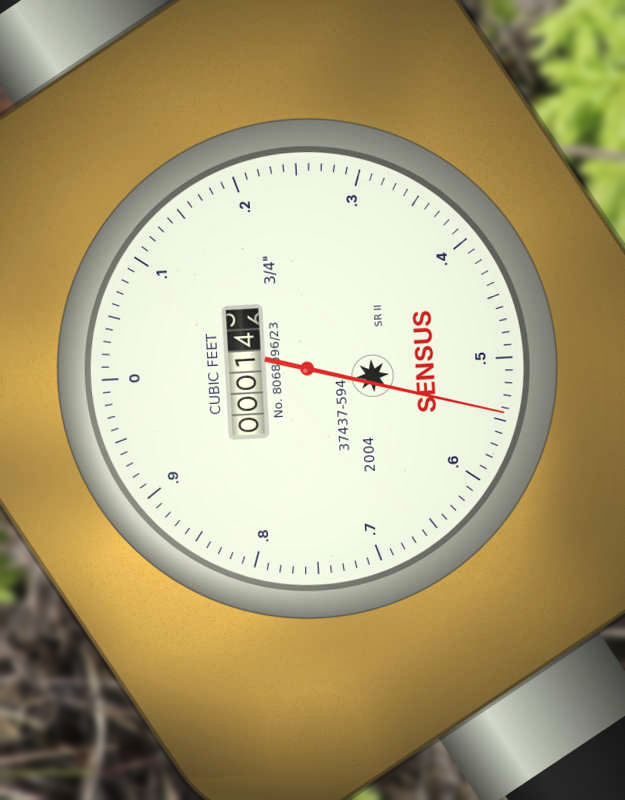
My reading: 145.54 ft³
